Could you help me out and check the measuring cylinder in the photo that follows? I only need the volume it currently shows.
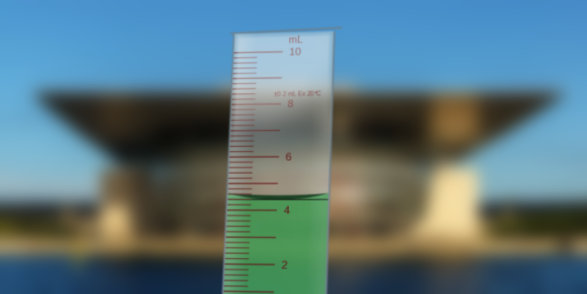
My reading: 4.4 mL
